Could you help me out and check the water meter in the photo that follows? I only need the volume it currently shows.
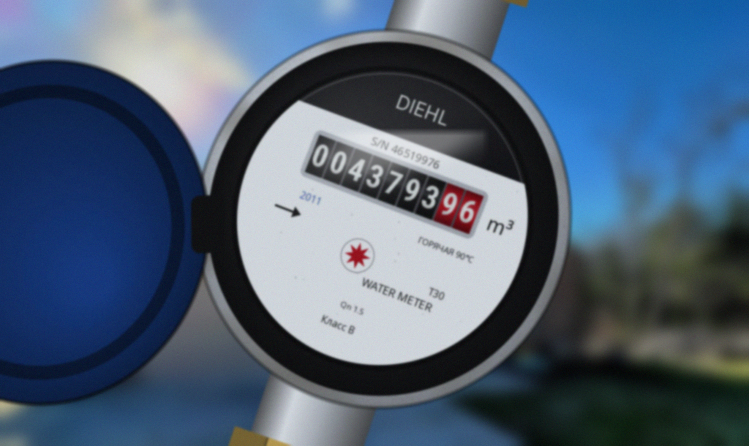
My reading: 43793.96 m³
